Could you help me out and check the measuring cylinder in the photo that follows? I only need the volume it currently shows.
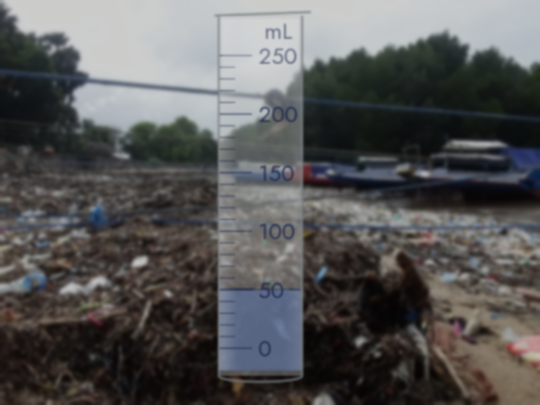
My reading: 50 mL
